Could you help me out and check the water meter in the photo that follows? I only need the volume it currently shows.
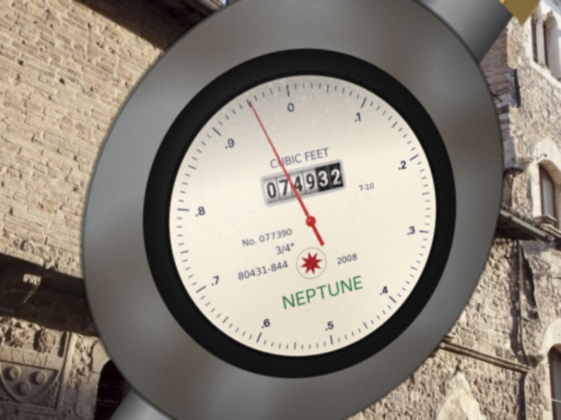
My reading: 74931.95 ft³
